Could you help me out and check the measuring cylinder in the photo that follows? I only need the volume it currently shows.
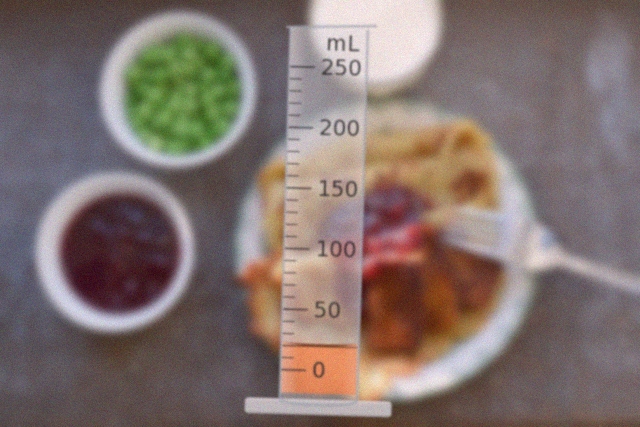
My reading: 20 mL
